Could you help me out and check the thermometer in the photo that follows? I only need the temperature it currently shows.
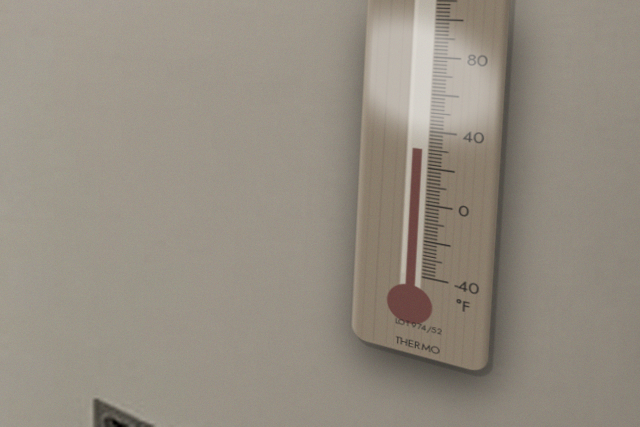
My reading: 30 °F
